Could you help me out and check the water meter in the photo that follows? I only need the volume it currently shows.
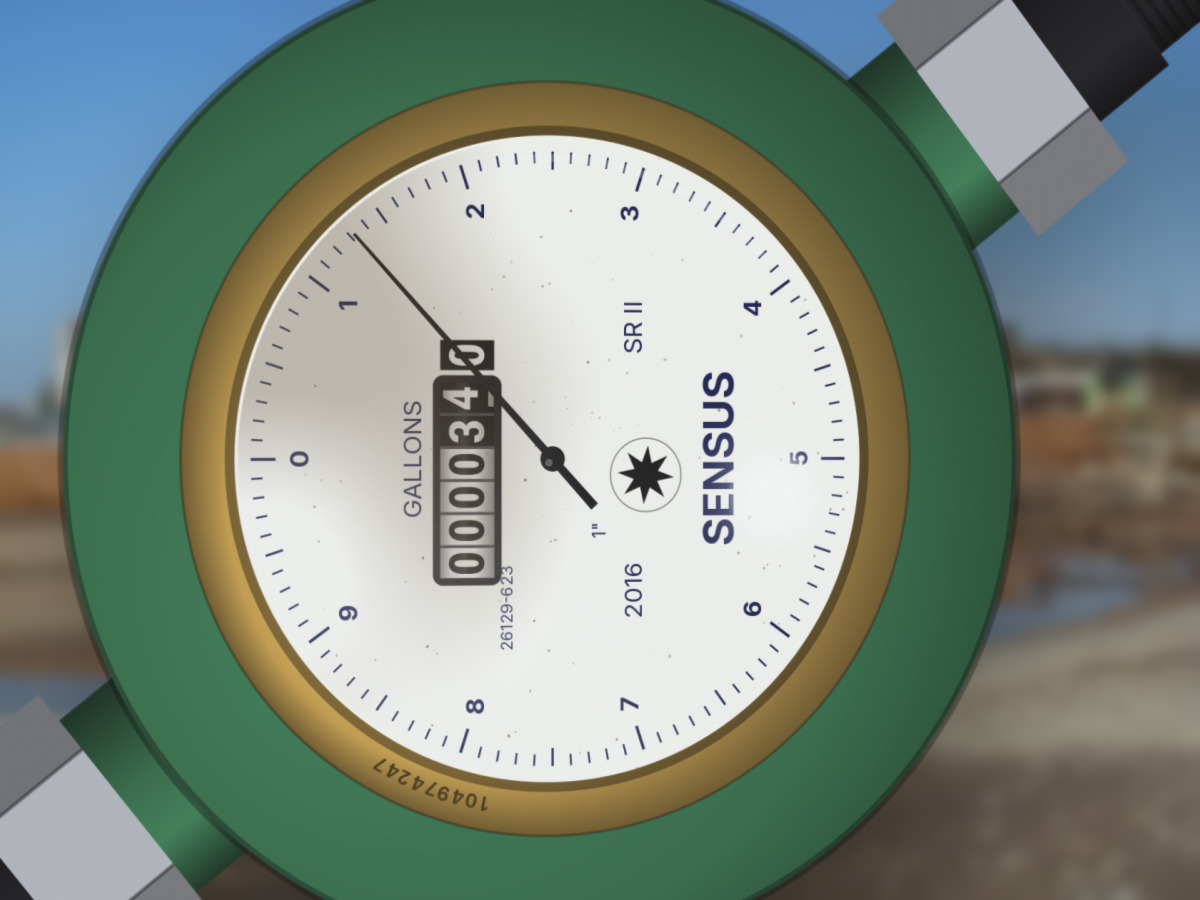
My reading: 341.3 gal
